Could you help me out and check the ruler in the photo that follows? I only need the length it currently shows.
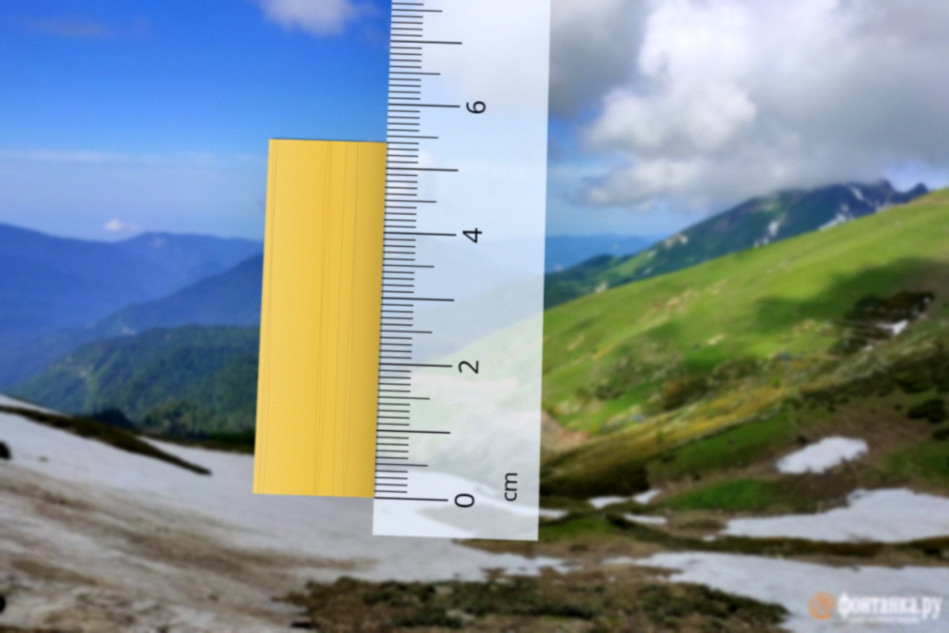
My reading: 5.4 cm
